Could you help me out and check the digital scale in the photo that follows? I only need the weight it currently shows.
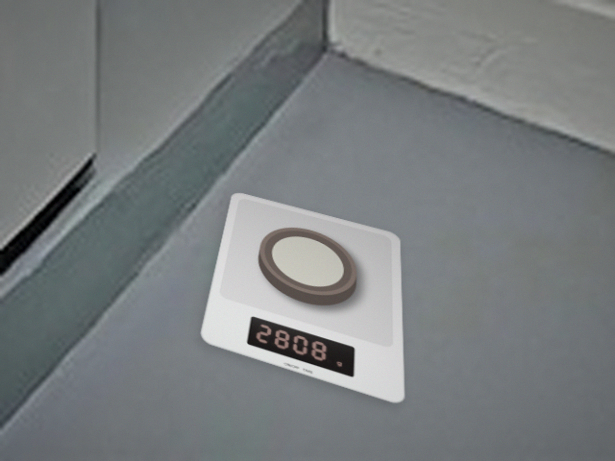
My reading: 2808 g
